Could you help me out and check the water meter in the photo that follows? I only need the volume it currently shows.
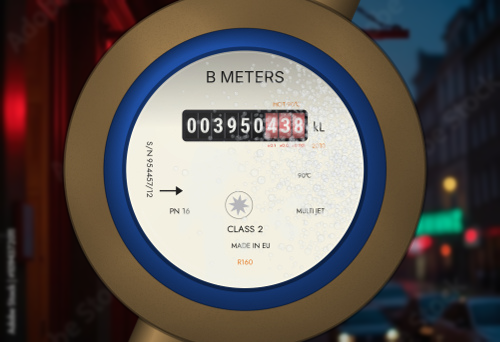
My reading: 3950.438 kL
